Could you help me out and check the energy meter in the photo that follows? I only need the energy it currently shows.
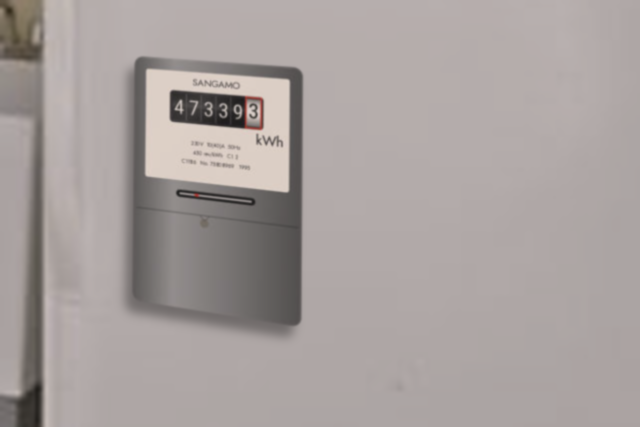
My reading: 47339.3 kWh
